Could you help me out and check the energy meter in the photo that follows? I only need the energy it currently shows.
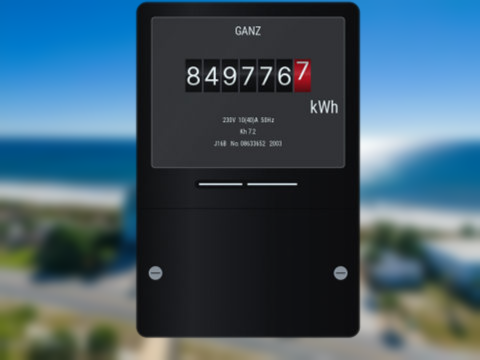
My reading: 849776.7 kWh
